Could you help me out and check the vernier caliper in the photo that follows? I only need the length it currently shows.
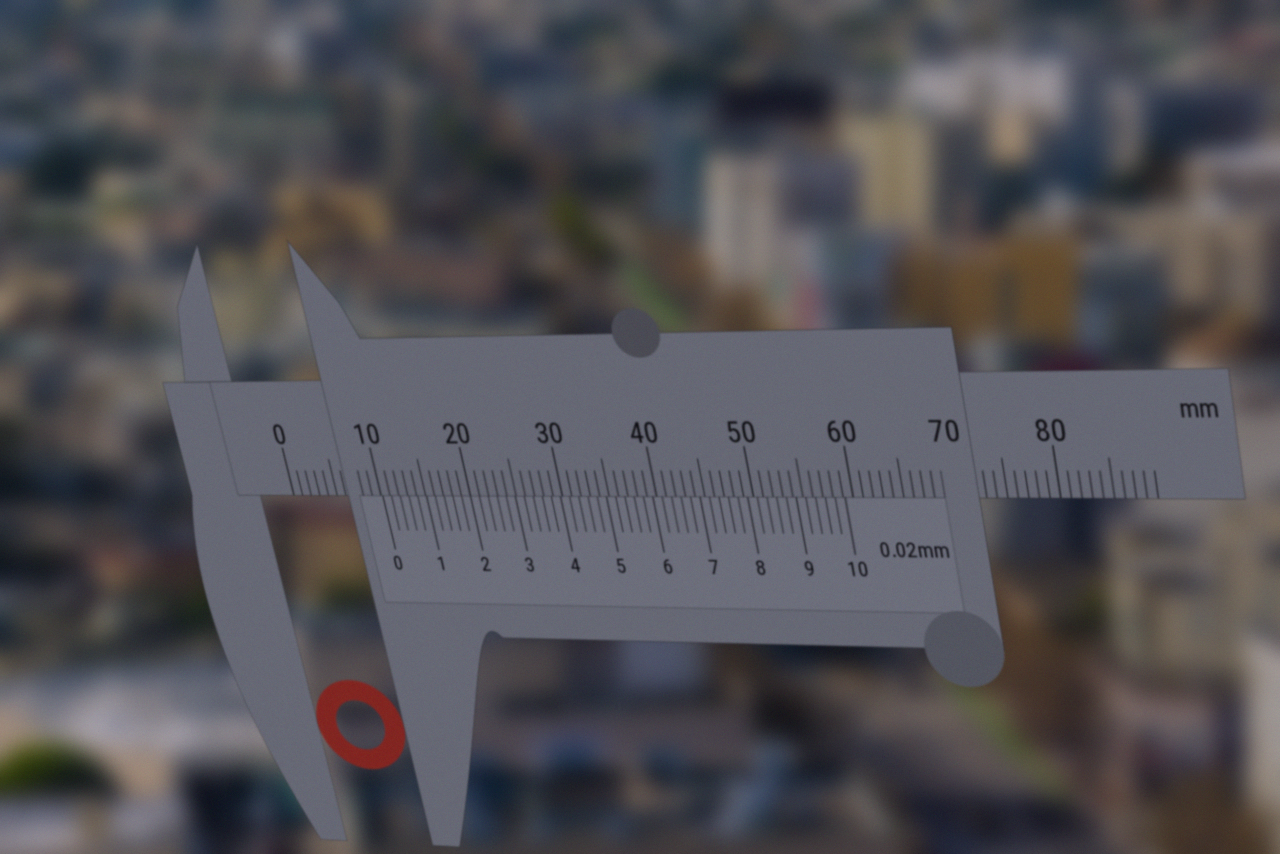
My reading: 10.2 mm
